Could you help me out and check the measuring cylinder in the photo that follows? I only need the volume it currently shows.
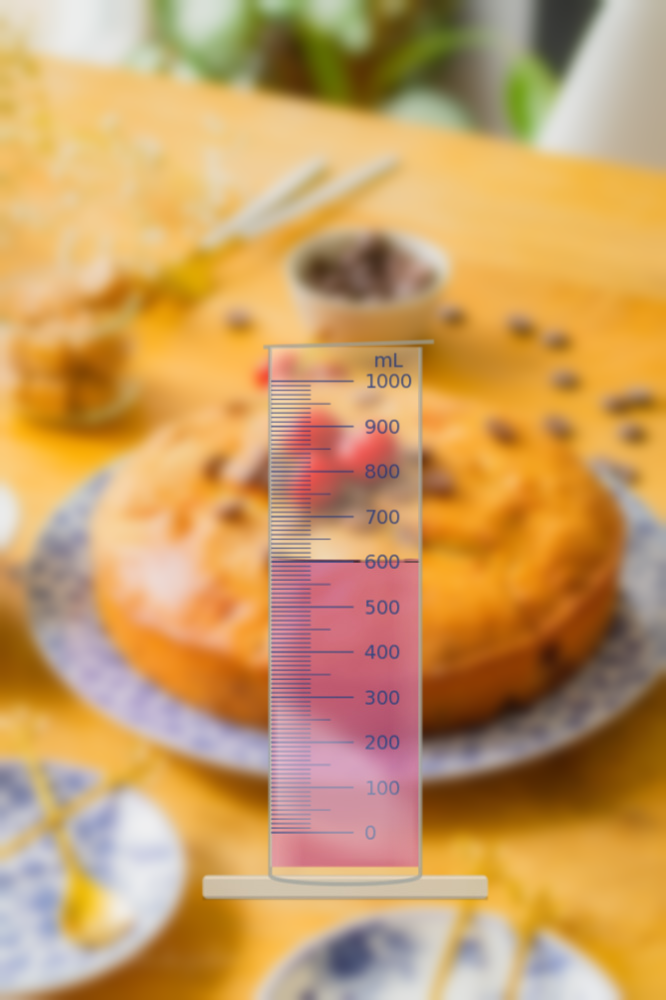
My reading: 600 mL
